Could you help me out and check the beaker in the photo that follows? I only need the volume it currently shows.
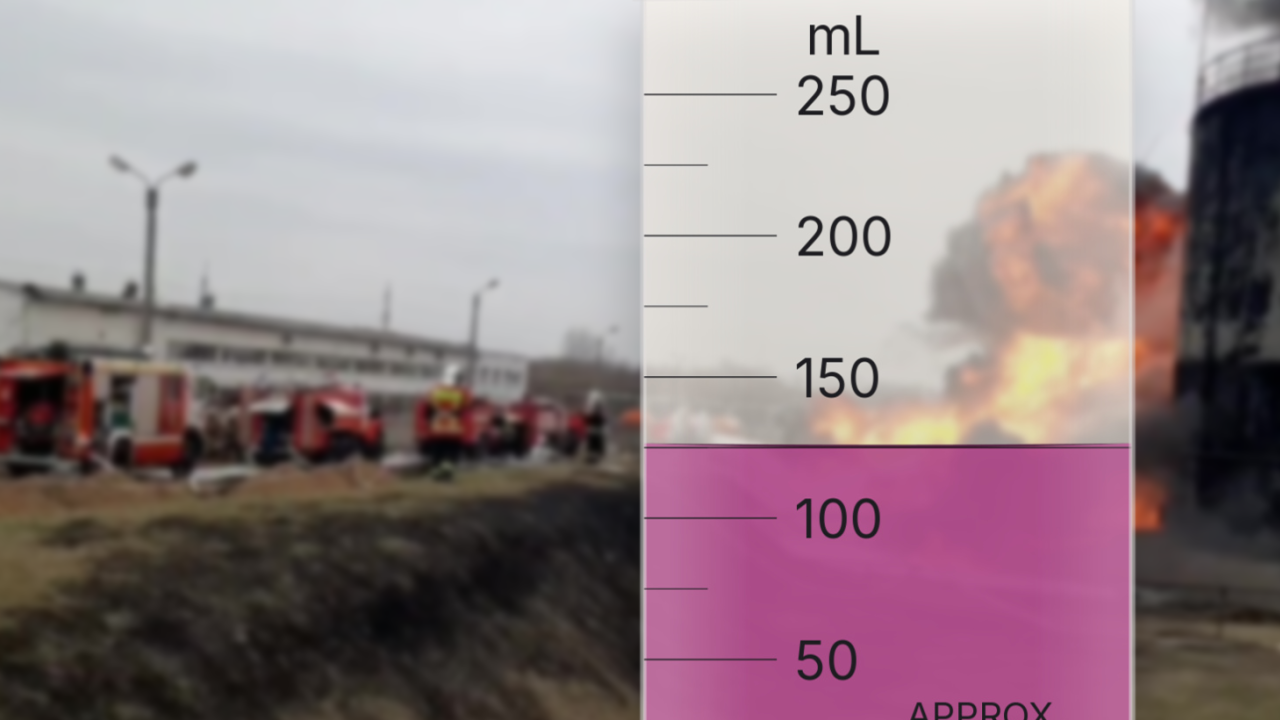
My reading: 125 mL
